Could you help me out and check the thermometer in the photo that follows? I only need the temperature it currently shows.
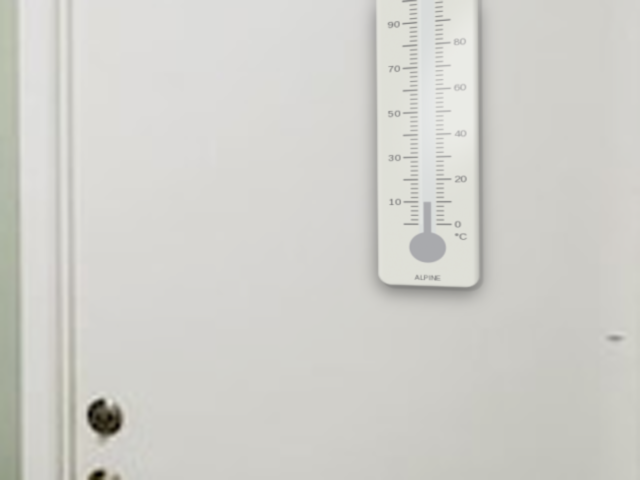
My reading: 10 °C
